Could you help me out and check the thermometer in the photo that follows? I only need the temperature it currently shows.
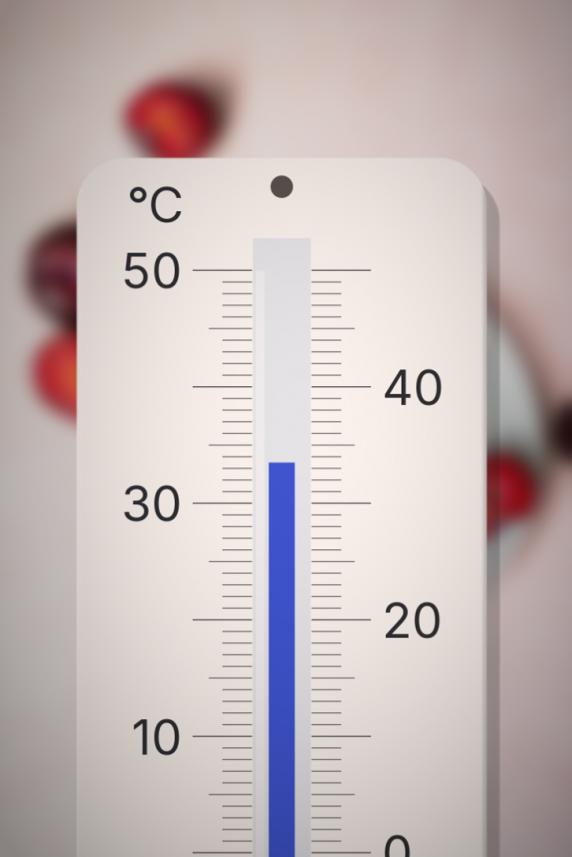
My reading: 33.5 °C
